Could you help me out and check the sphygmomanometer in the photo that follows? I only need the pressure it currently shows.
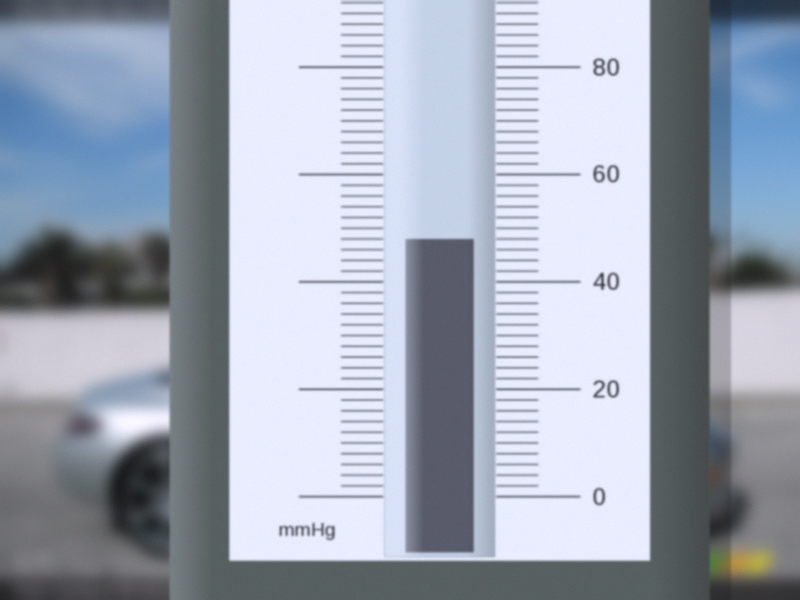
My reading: 48 mmHg
